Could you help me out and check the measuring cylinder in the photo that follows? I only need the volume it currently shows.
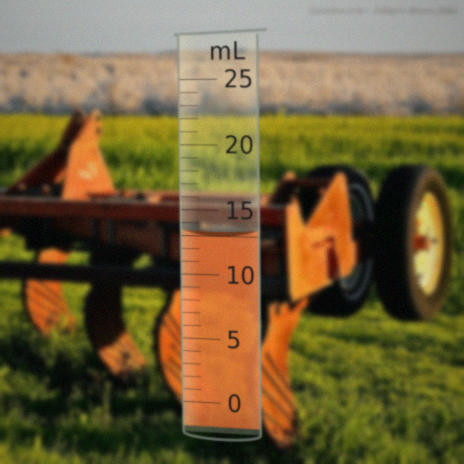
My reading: 13 mL
